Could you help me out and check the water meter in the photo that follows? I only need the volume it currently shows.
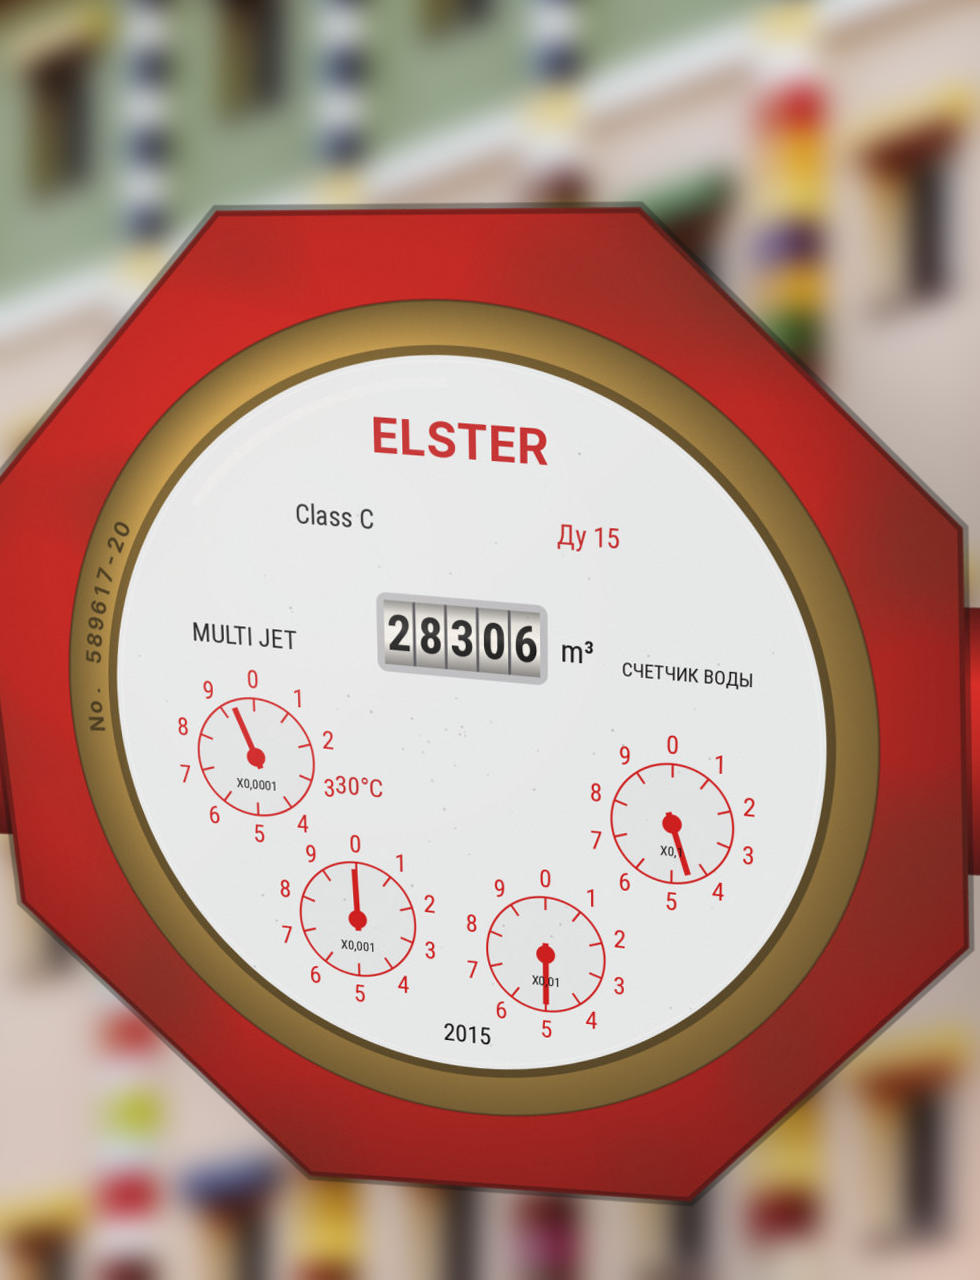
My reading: 28306.4499 m³
